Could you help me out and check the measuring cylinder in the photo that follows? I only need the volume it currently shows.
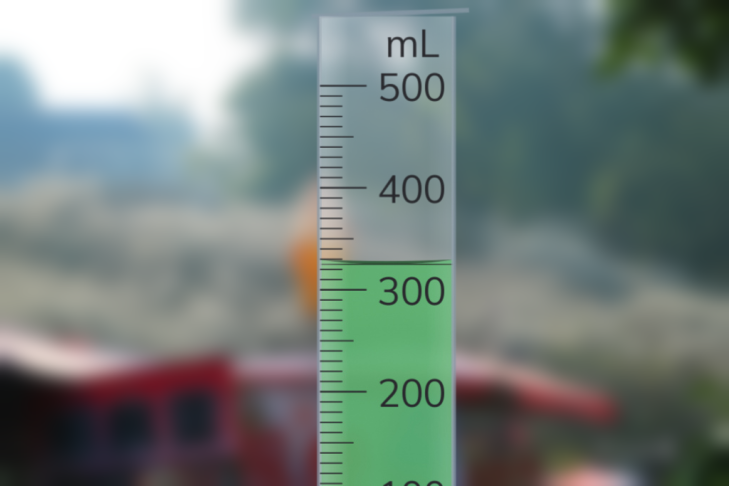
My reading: 325 mL
